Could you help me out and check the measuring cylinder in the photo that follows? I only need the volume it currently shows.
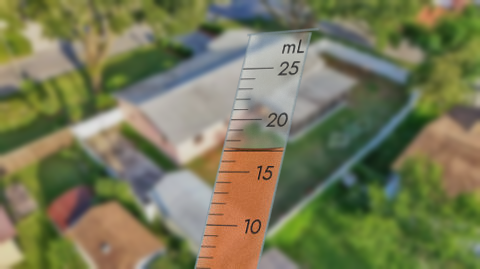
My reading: 17 mL
